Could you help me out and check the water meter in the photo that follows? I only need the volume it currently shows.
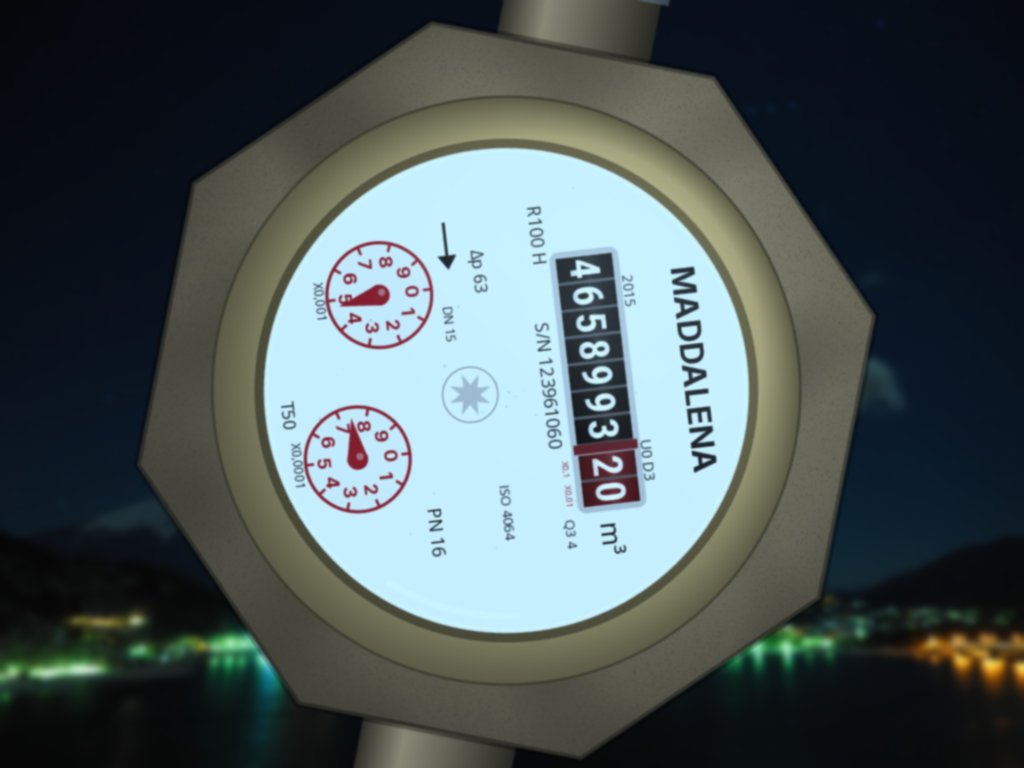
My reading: 4658993.2047 m³
